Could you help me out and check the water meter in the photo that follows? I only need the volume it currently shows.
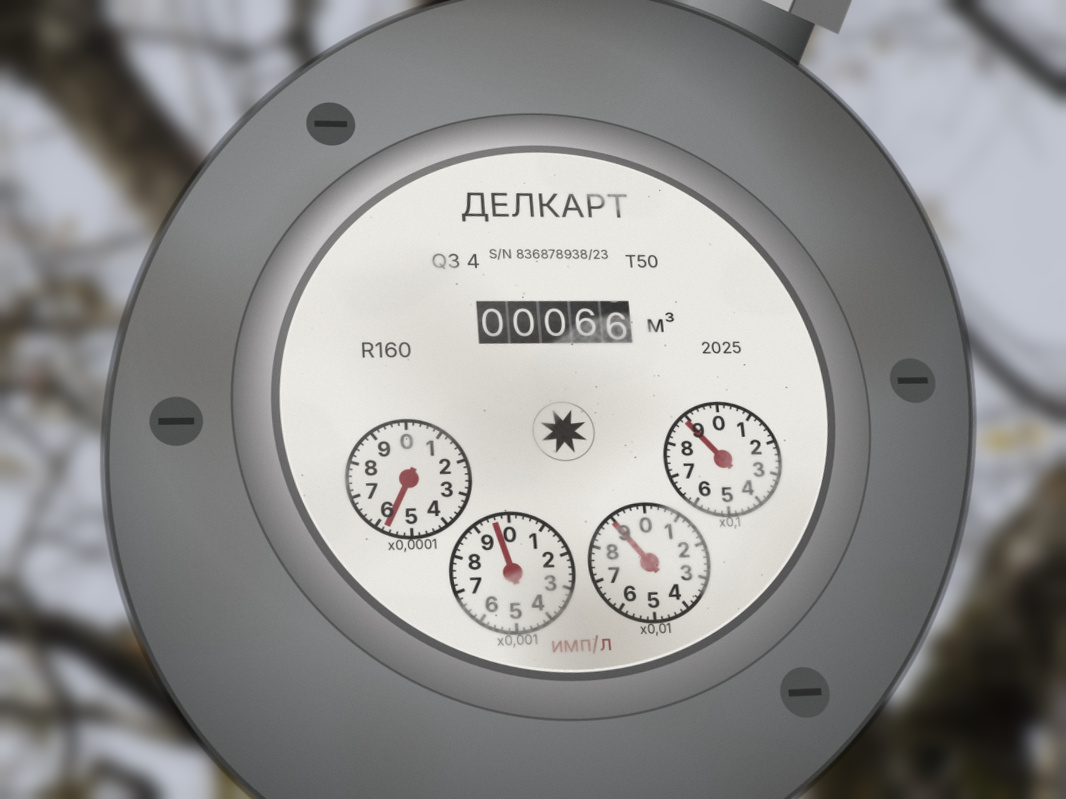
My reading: 65.8895 m³
